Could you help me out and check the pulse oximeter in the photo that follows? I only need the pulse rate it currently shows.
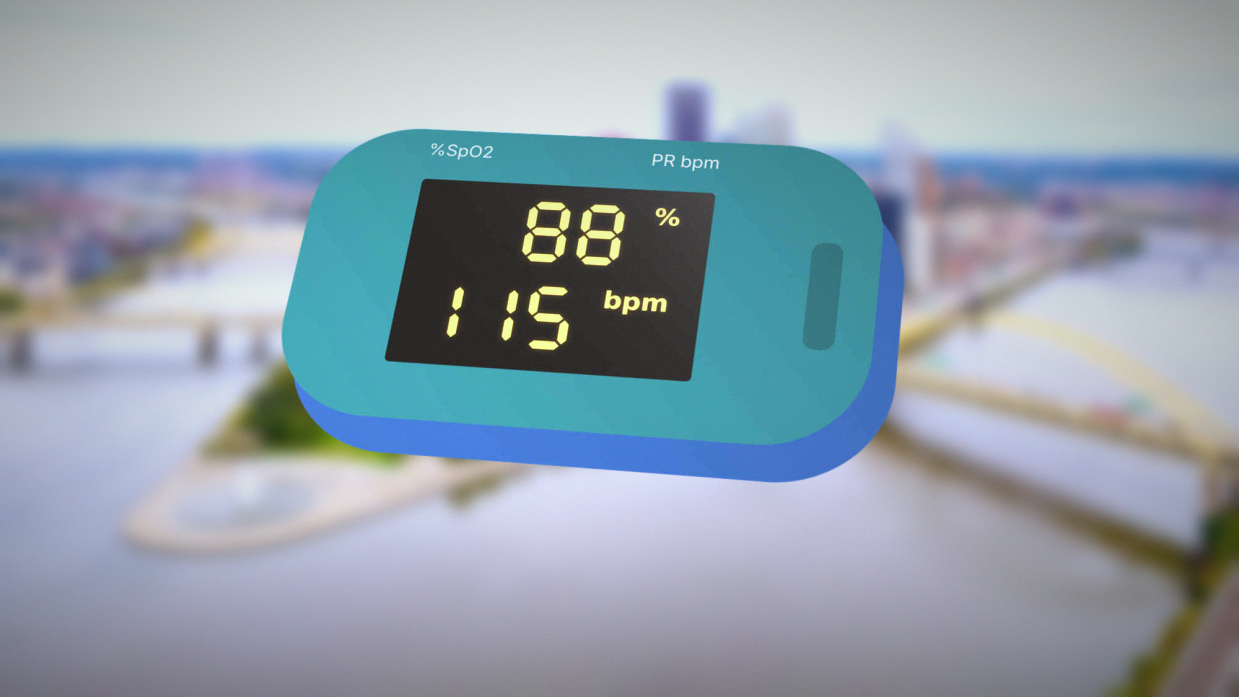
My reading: 115 bpm
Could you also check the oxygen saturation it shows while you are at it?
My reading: 88 %
